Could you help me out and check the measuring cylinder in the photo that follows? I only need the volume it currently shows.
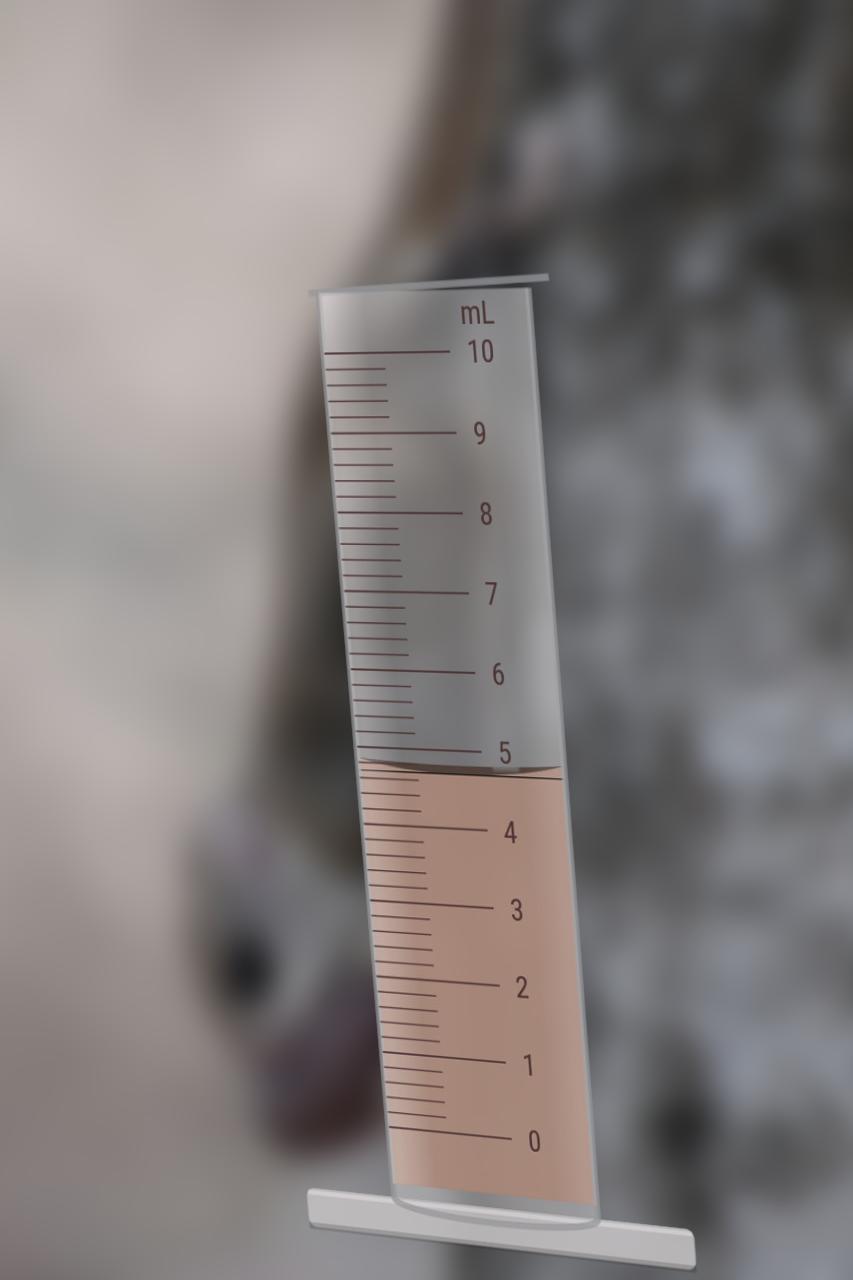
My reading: 4.7 mL
